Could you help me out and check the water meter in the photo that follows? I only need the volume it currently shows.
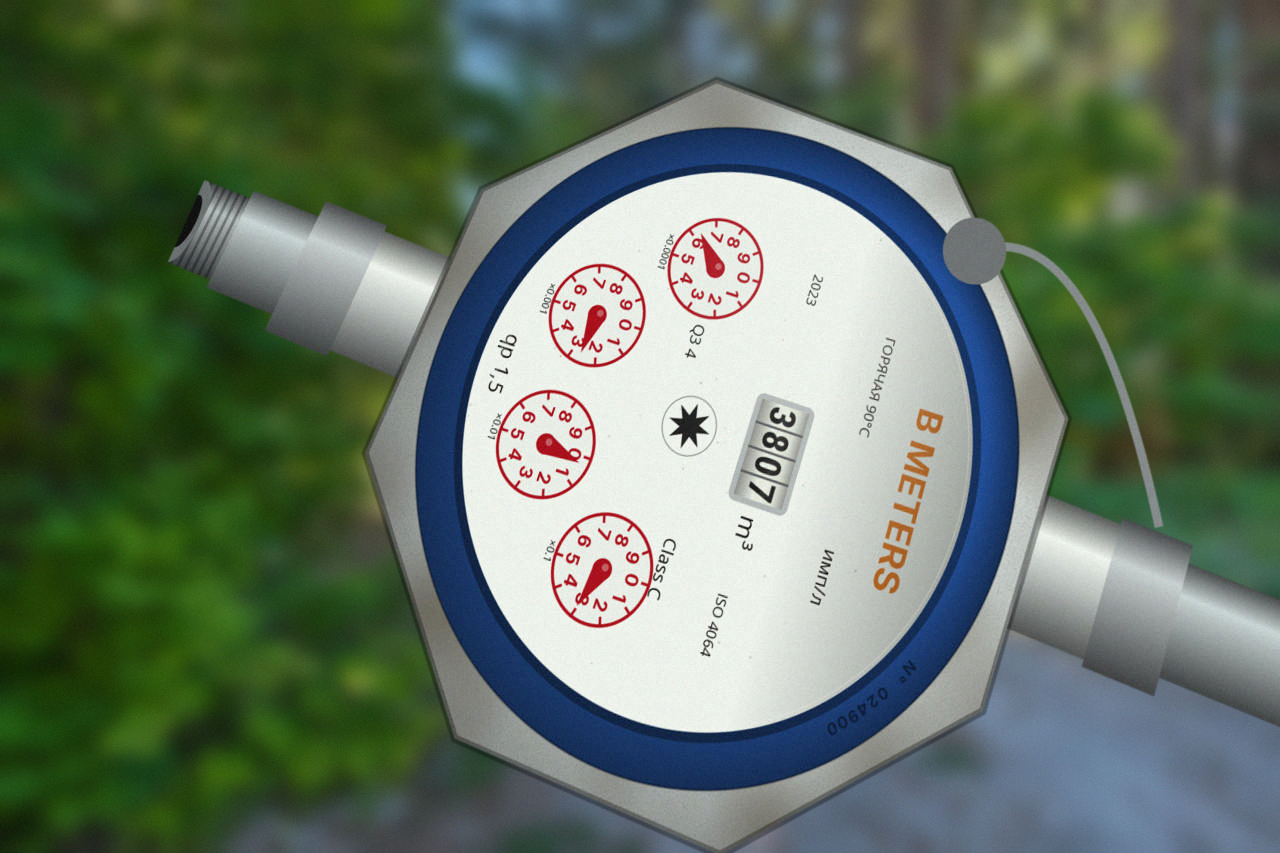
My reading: 3807.3026 m³
